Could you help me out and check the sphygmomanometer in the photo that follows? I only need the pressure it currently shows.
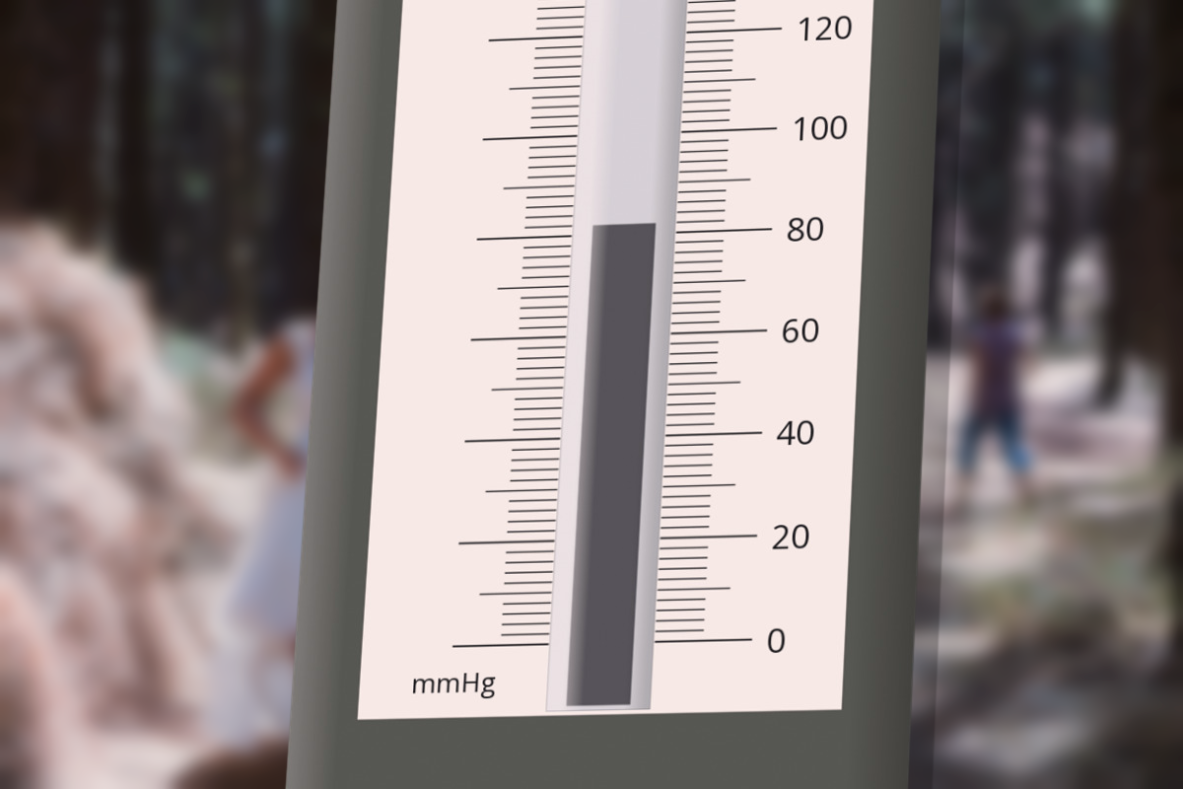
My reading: 82 mmHg
